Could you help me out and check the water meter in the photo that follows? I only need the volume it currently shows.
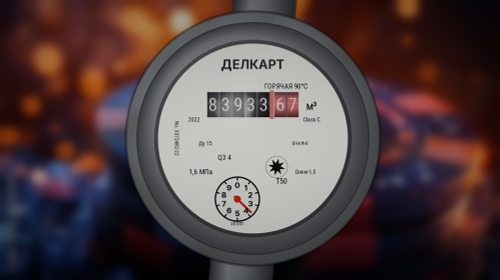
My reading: 83933.673 m³
